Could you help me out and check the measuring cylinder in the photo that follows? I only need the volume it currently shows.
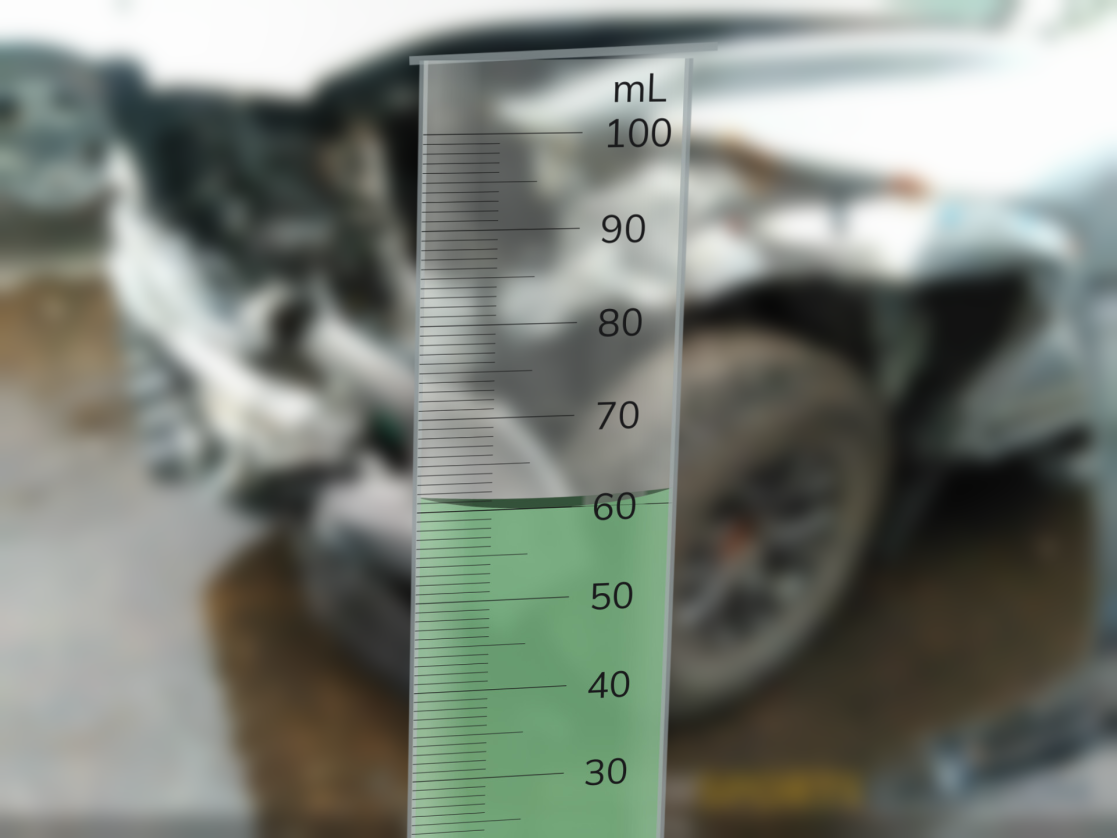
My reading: 60 mL
